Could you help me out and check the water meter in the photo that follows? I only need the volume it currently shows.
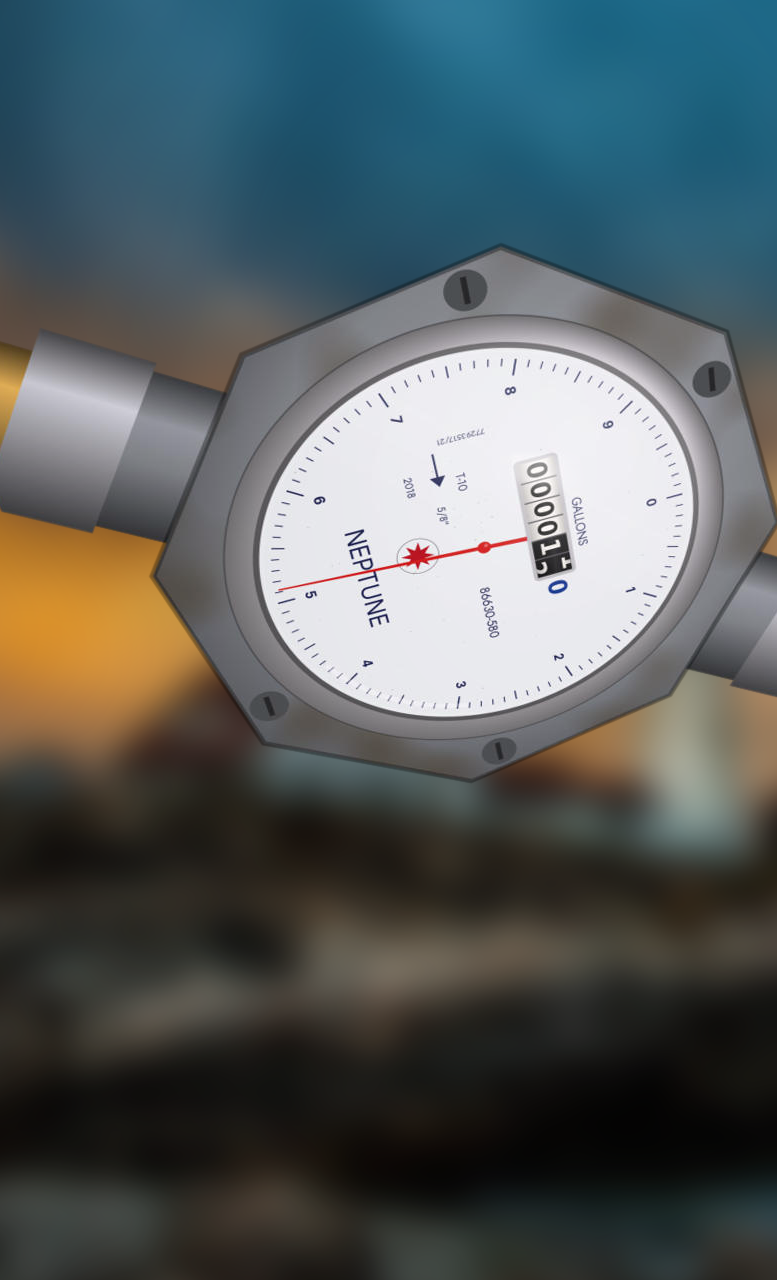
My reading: 115.1 gal
